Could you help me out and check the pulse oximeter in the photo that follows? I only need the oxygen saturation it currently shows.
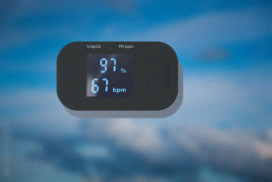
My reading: 97 %
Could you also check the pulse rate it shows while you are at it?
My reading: 67 bpm
